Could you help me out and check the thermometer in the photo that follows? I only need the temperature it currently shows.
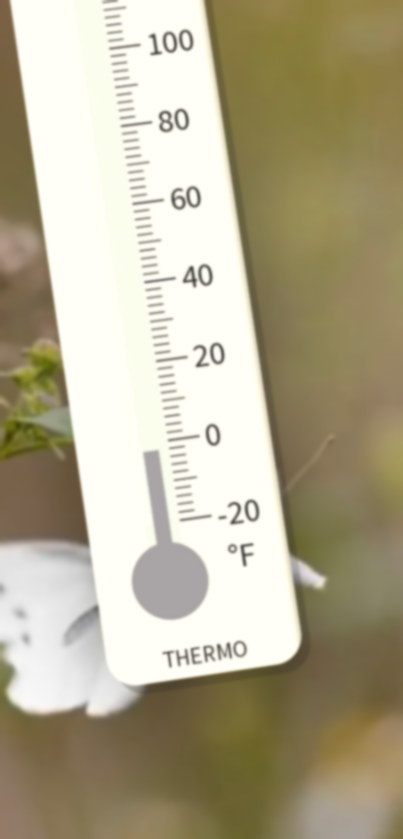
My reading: -2 °F
